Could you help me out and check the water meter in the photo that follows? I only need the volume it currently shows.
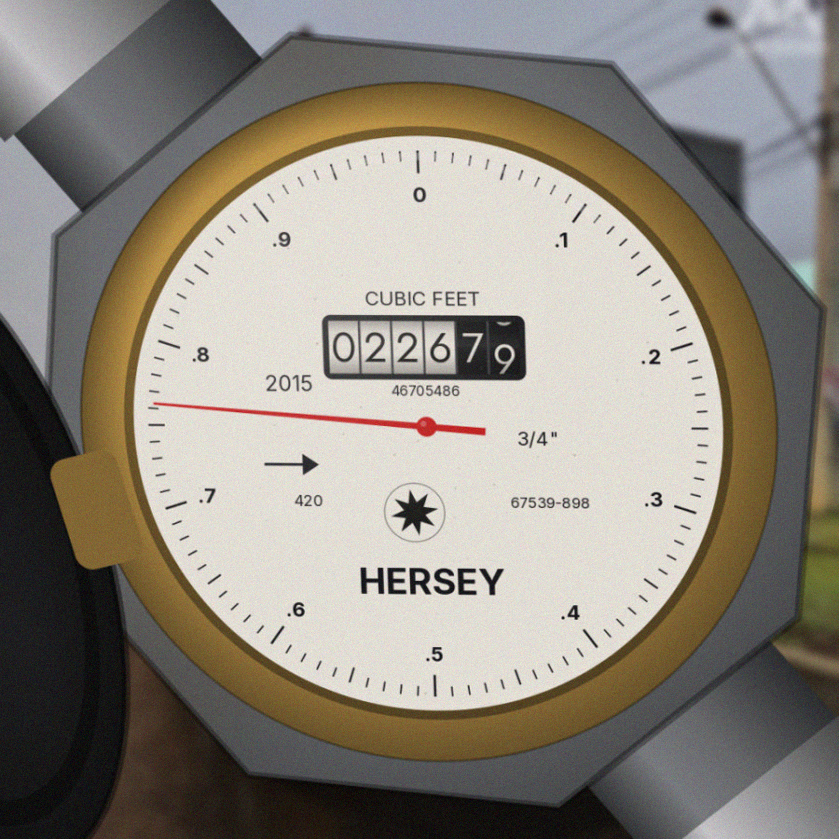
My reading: 22678.76 ft³
